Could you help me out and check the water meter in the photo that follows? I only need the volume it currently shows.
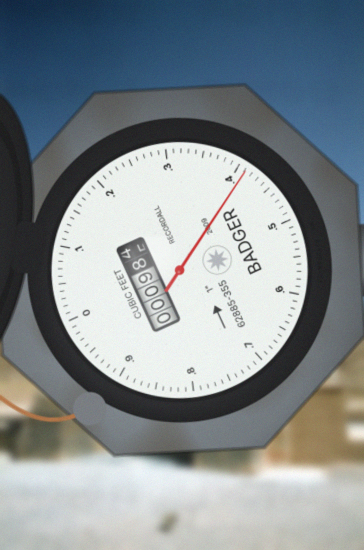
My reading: 984.41 ft³
